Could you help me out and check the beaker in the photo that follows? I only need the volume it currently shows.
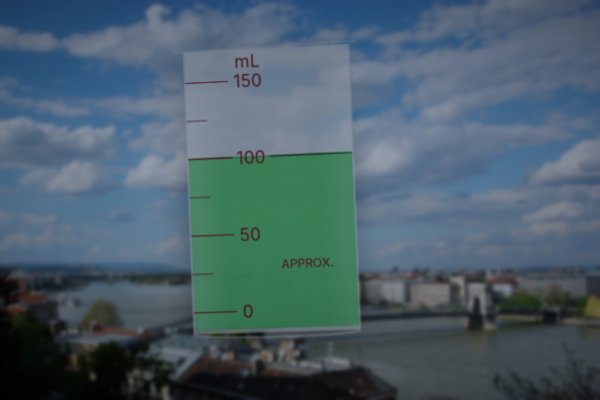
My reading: 100 mL
